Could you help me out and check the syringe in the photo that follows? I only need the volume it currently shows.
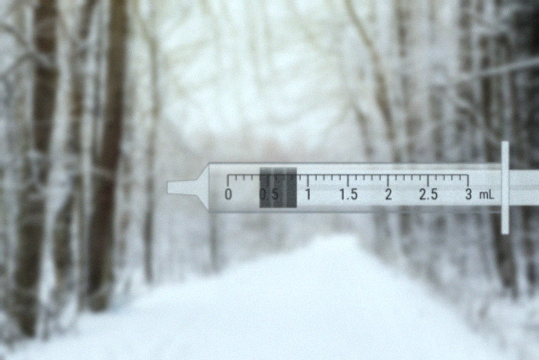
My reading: 0.4 mL
